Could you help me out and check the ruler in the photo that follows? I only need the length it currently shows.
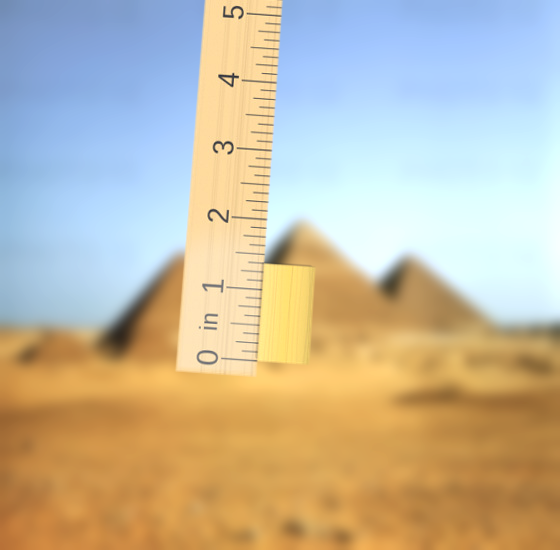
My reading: 1.375 in
